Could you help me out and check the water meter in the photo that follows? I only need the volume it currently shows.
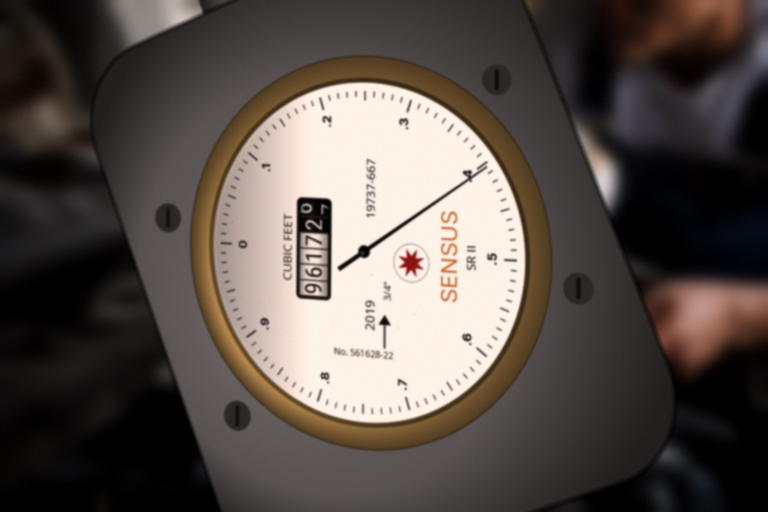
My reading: 961726.40 ft³
